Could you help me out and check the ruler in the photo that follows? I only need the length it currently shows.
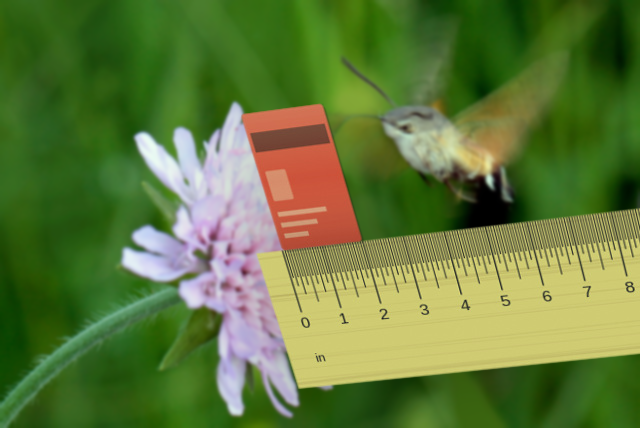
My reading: 2 in
